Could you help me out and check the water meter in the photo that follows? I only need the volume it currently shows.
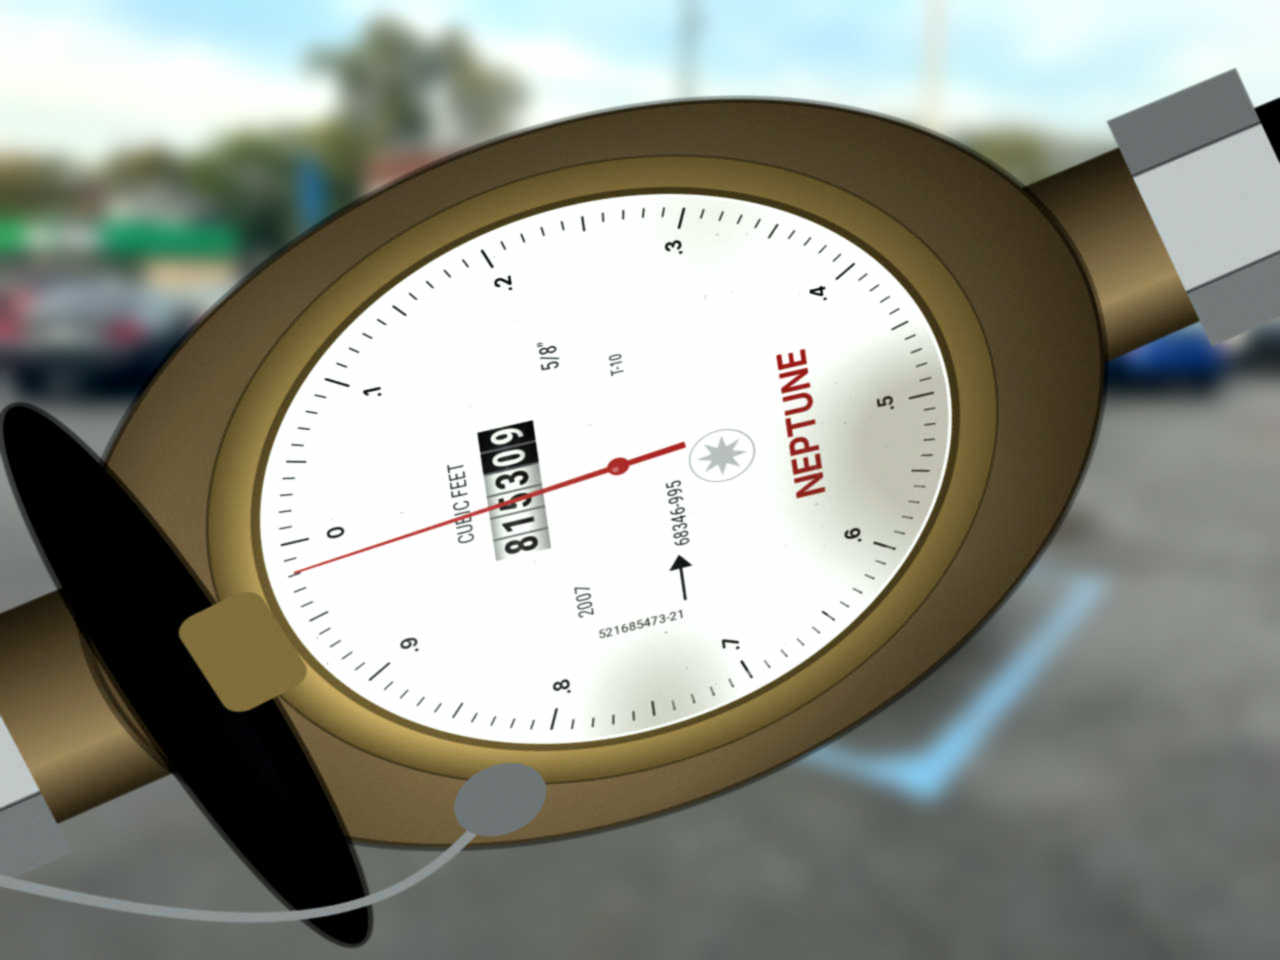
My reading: 815308.98 ft³
